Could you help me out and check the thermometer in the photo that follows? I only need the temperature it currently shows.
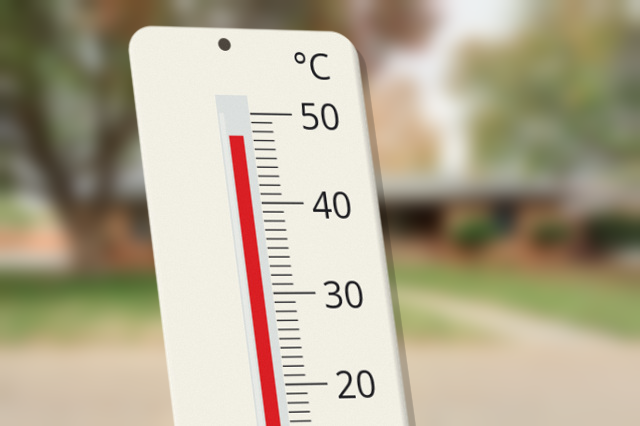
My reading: 47.5 °C
